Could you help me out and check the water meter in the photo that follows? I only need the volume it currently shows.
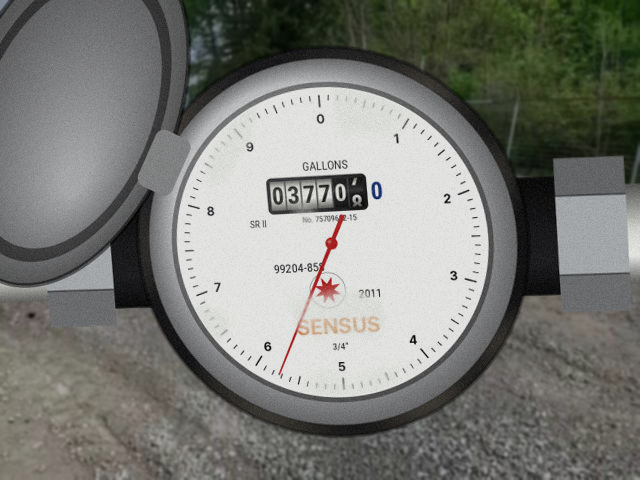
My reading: 377075.7 gal
